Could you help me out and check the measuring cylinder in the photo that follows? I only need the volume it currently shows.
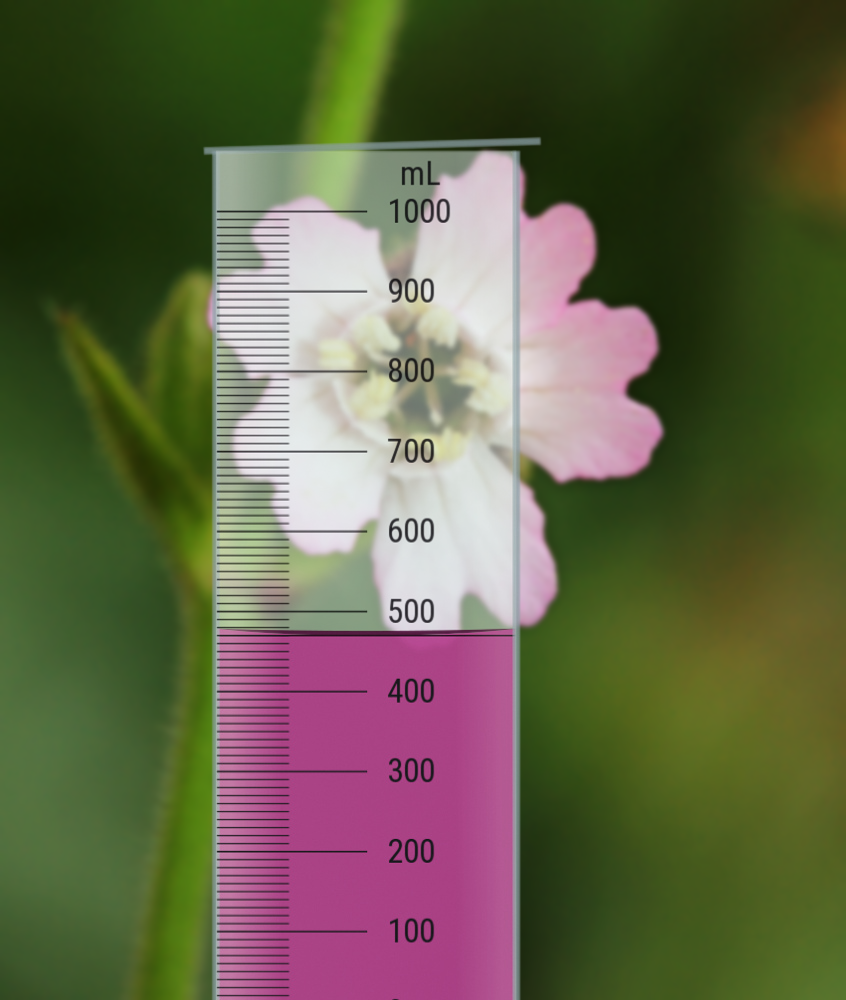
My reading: 470 mL
